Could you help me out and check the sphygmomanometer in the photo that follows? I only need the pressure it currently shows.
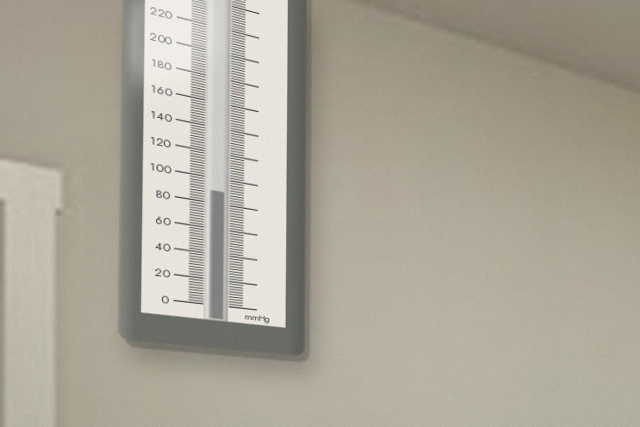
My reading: 90 mmHg
